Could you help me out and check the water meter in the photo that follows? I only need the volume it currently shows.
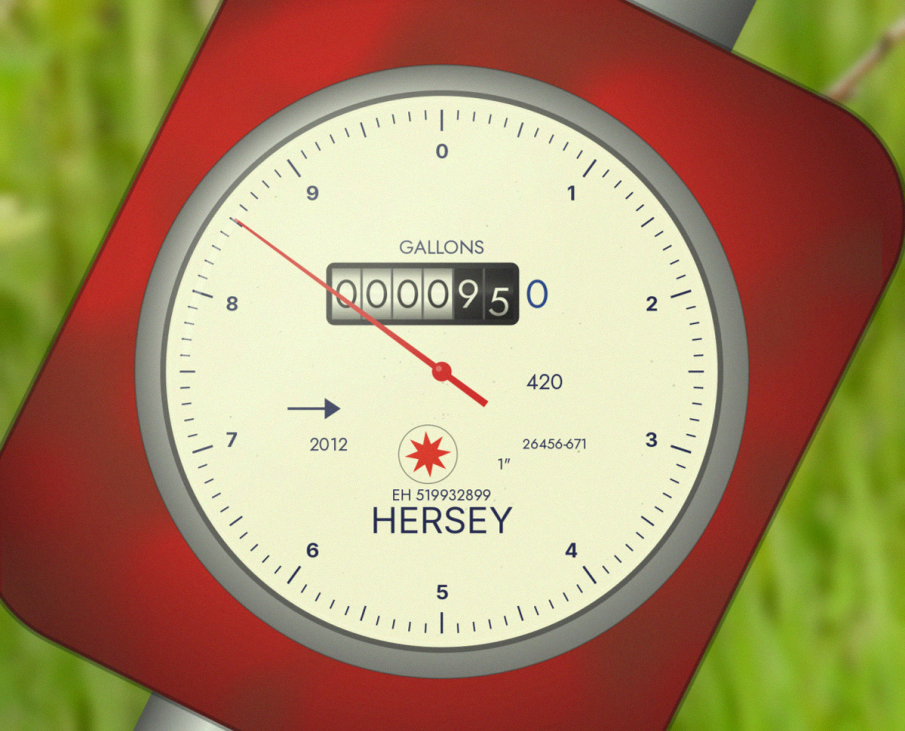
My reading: 948.5 gal
